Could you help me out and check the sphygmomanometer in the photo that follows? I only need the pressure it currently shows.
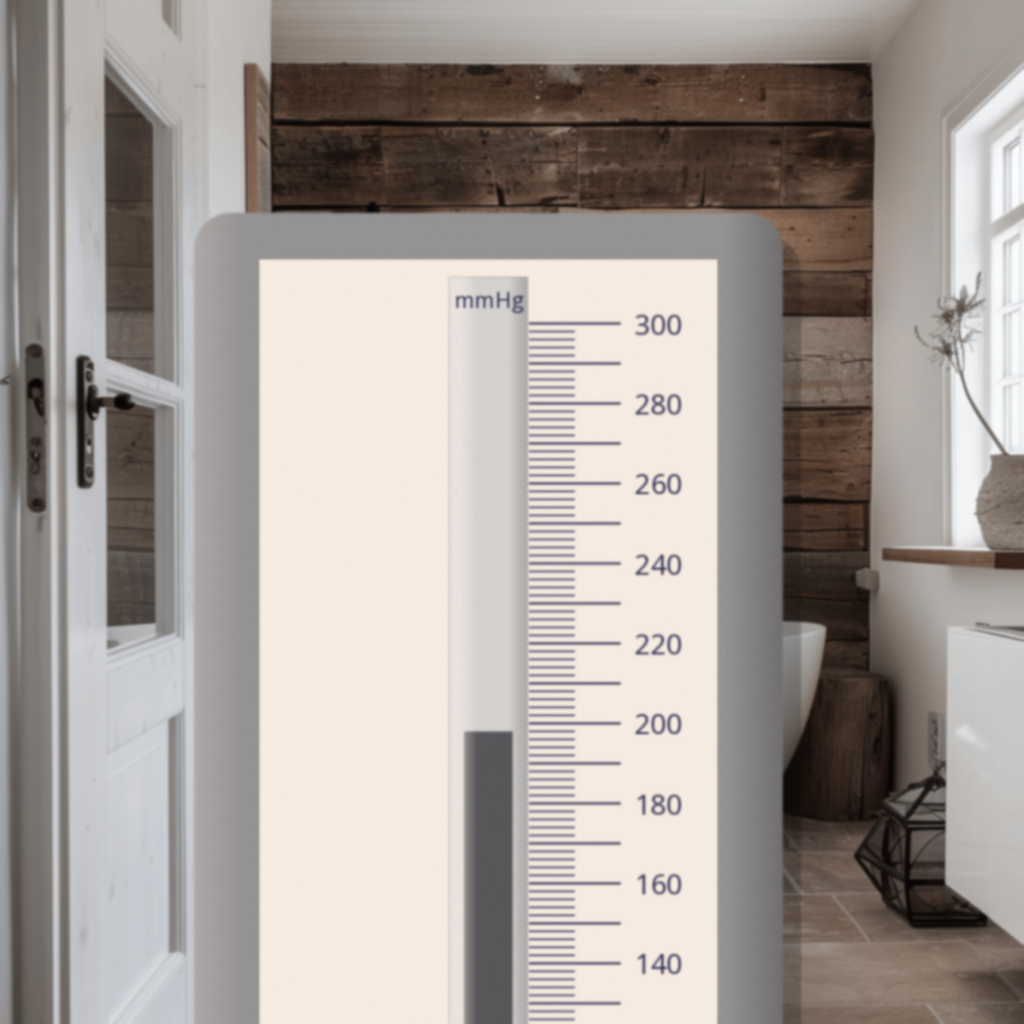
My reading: 198 mmHg
